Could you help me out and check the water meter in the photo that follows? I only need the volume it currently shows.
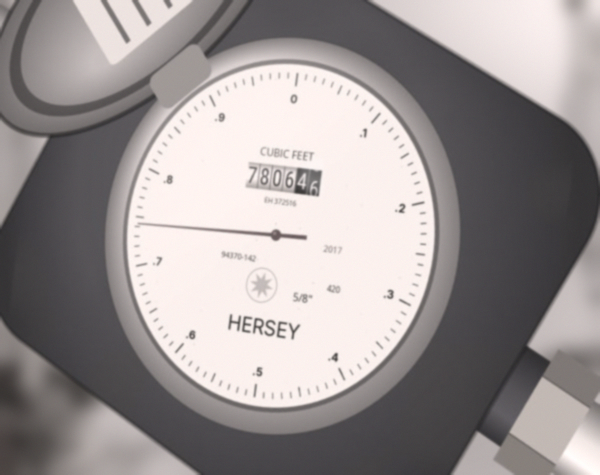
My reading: 780645.74 ft³
